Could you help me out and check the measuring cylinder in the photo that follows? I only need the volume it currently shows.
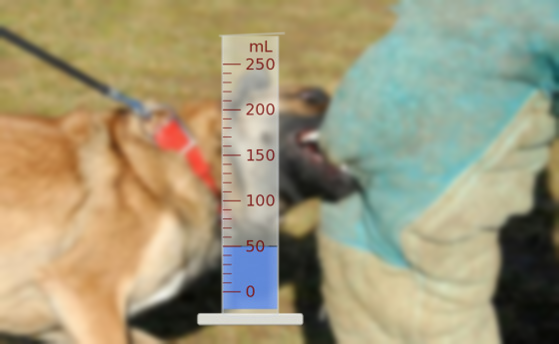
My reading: 50 mL
